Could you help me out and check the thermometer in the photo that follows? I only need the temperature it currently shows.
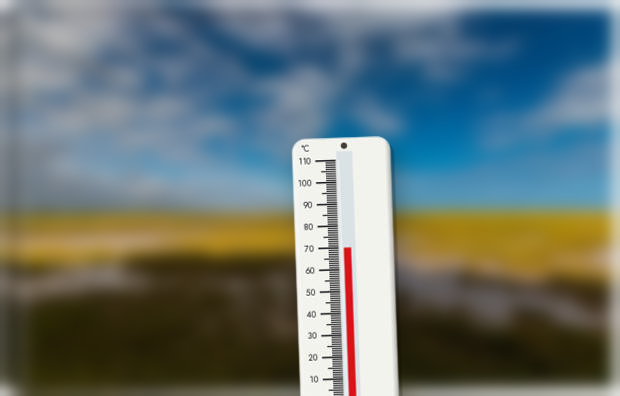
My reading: 70 °C
